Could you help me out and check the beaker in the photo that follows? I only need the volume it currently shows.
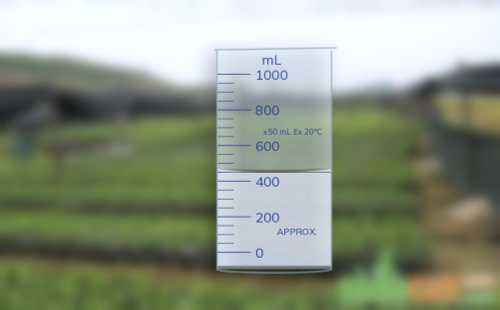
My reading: 450 mL
